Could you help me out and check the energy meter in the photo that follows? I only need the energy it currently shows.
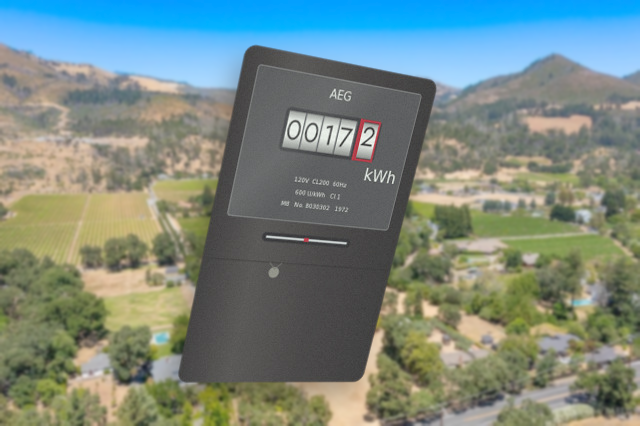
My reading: 17.2 kWh
